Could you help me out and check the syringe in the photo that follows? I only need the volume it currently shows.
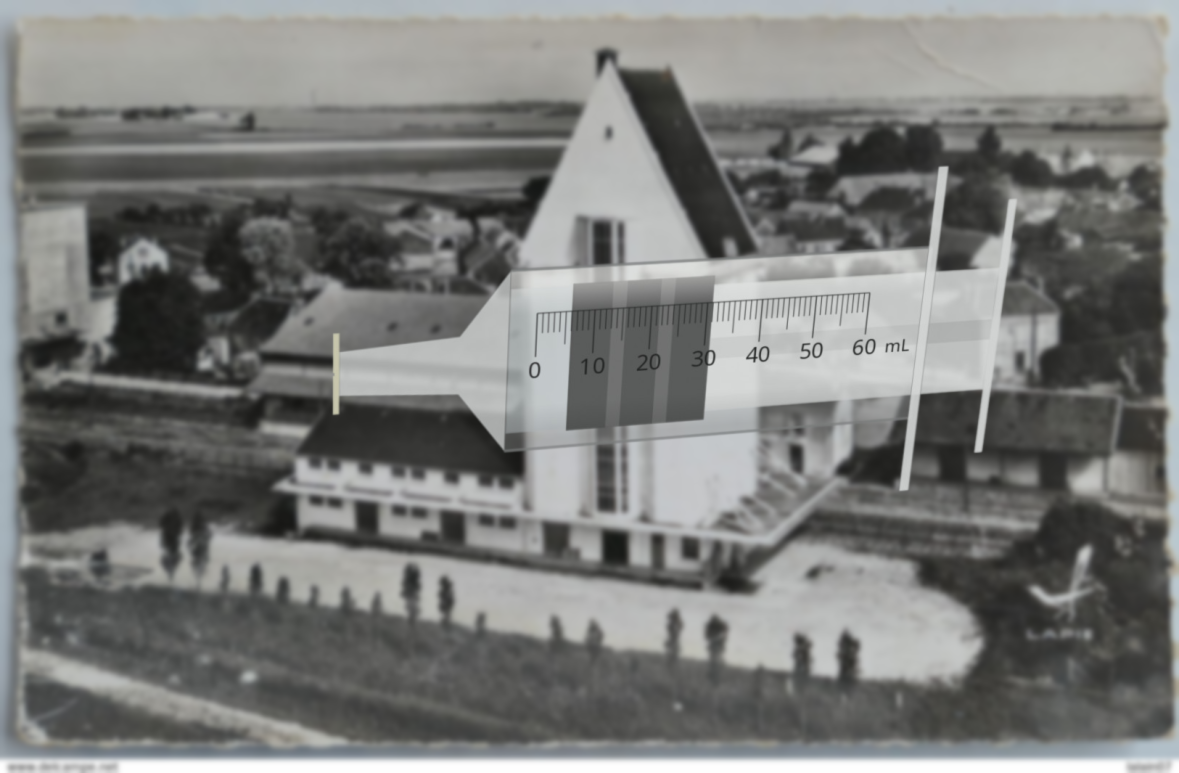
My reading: 6 mL
